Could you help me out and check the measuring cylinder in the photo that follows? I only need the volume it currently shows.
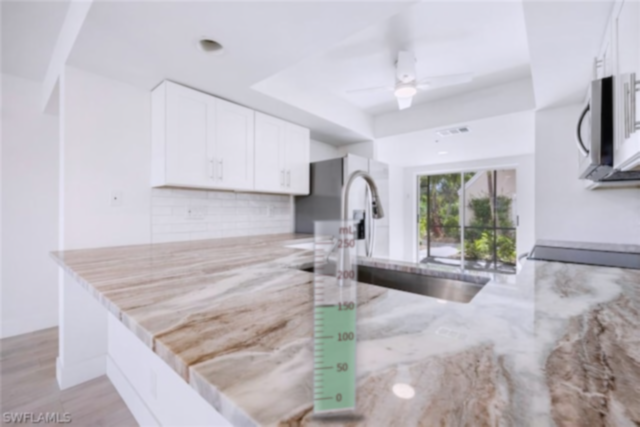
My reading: 150 mL
